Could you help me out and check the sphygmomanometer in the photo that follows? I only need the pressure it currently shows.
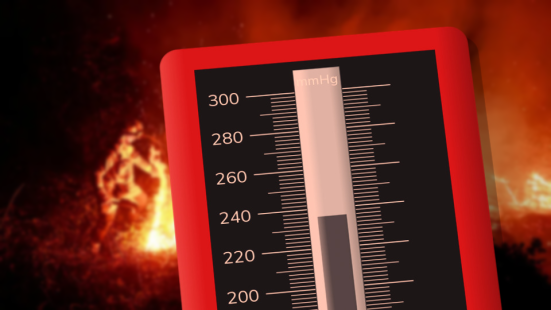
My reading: 236 mmHg
